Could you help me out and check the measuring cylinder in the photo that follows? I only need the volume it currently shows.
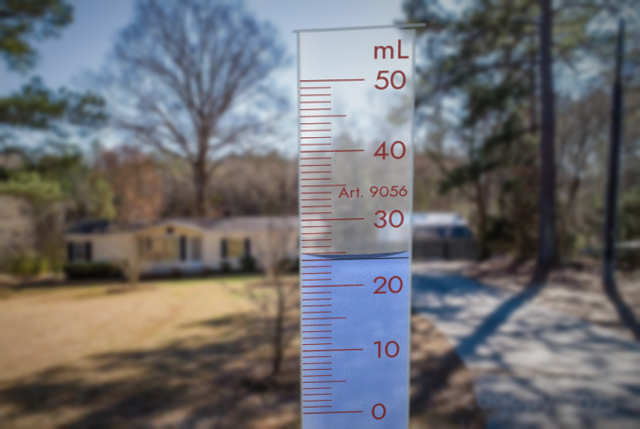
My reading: 24 mL
